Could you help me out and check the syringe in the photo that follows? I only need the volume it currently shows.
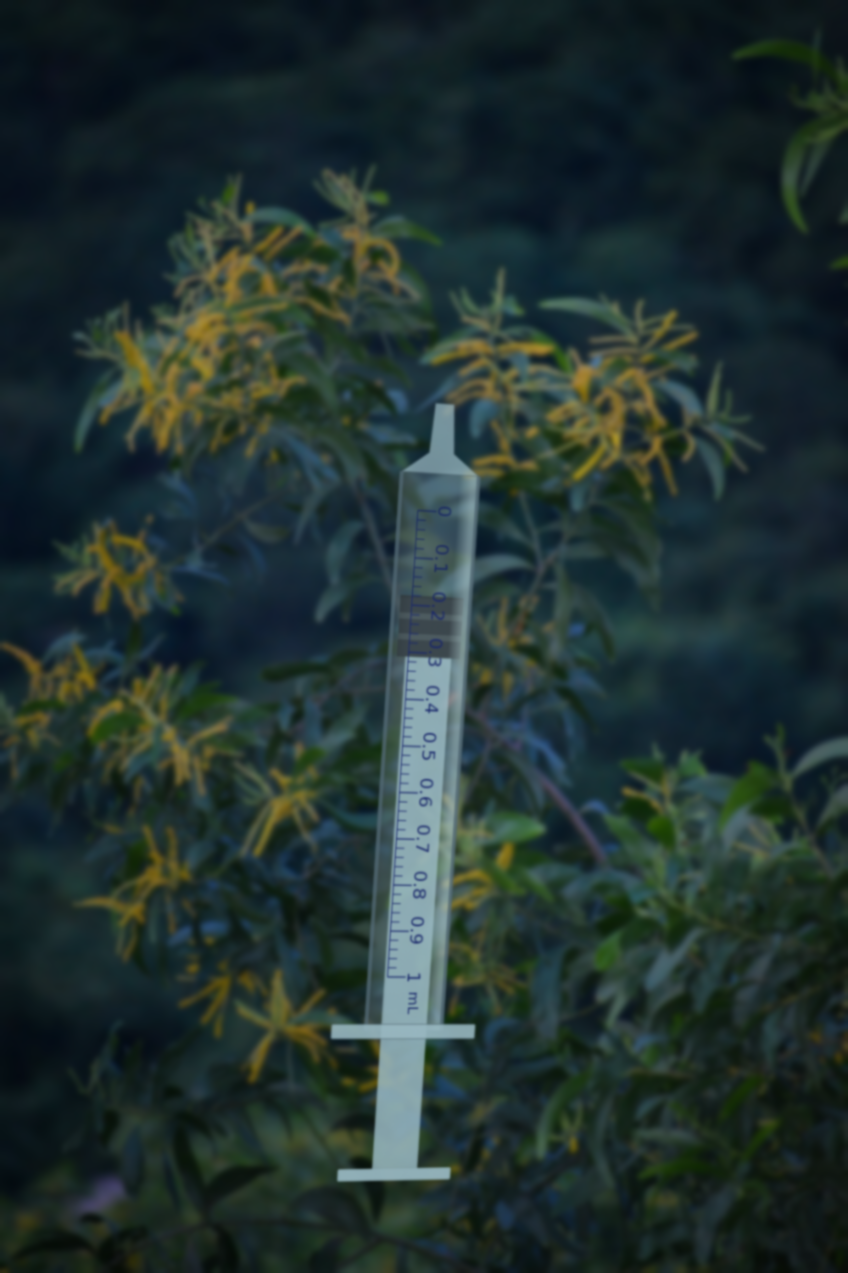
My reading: 0.18 mL
